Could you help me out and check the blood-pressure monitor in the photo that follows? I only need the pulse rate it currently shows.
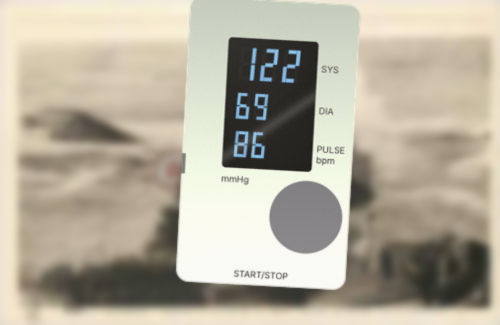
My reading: 86 bpm
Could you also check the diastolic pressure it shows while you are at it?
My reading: 69 mmHg
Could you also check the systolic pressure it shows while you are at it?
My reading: 122 mmHg
